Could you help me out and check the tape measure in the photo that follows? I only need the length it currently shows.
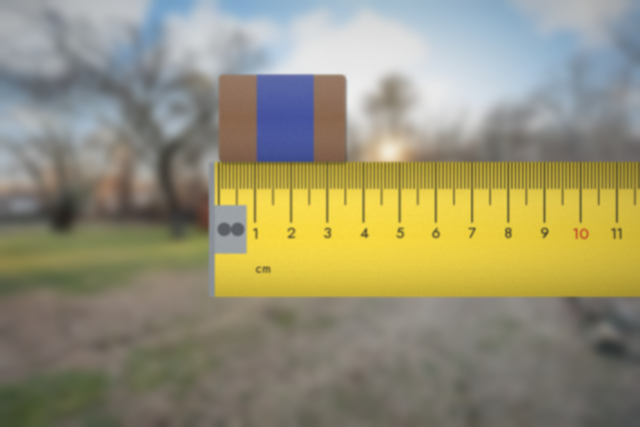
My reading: 3.5 cm
